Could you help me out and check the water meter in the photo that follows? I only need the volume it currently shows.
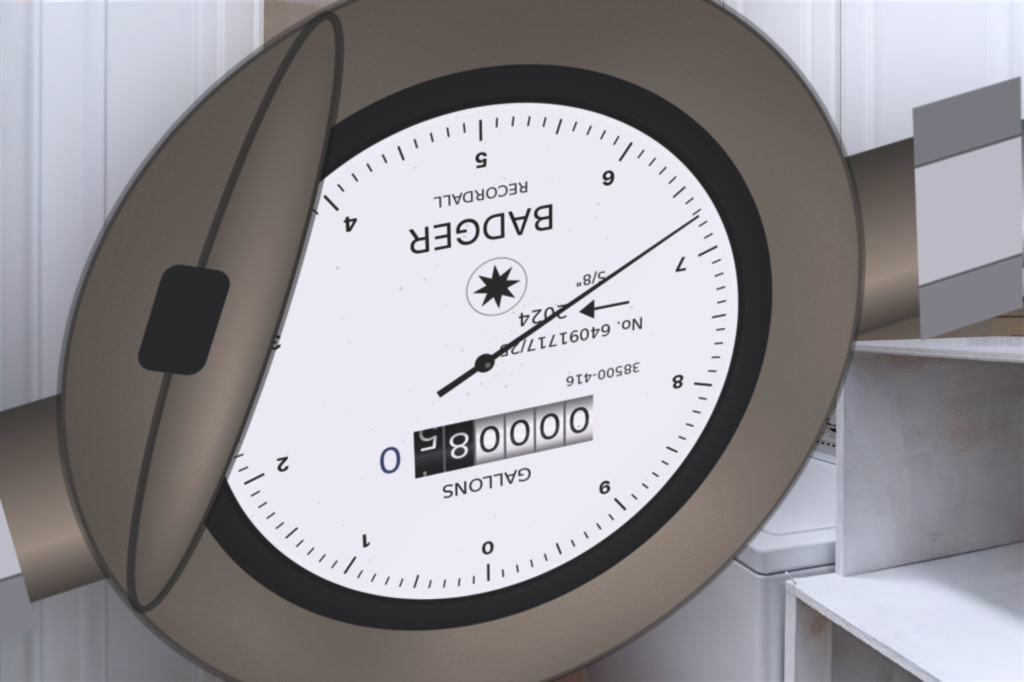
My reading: 846.7 gal
